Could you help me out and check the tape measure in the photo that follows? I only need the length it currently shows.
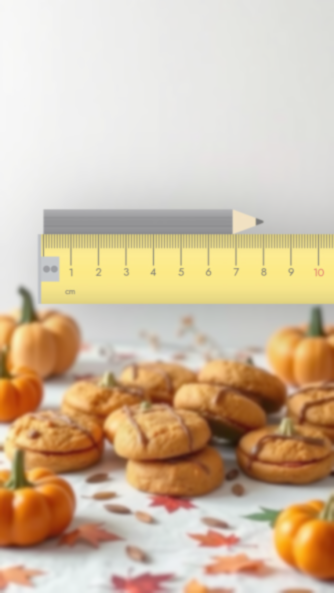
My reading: 8 cm
